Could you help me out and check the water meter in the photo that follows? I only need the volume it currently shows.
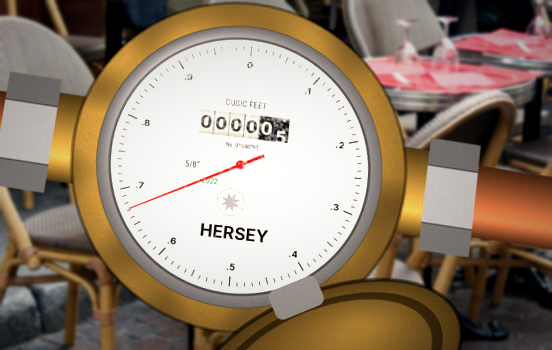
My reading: 4.67 ft³
